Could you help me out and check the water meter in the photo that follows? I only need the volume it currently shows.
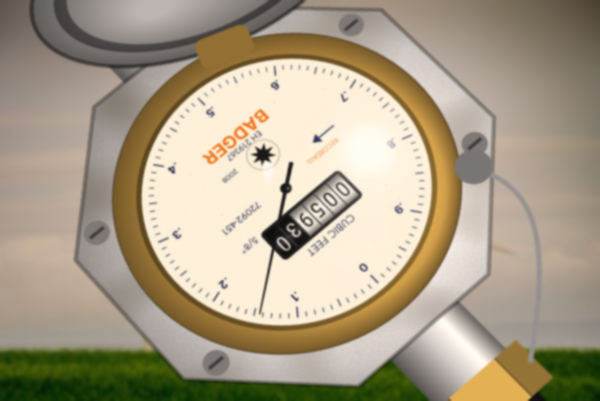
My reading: 5930.14 ft³
